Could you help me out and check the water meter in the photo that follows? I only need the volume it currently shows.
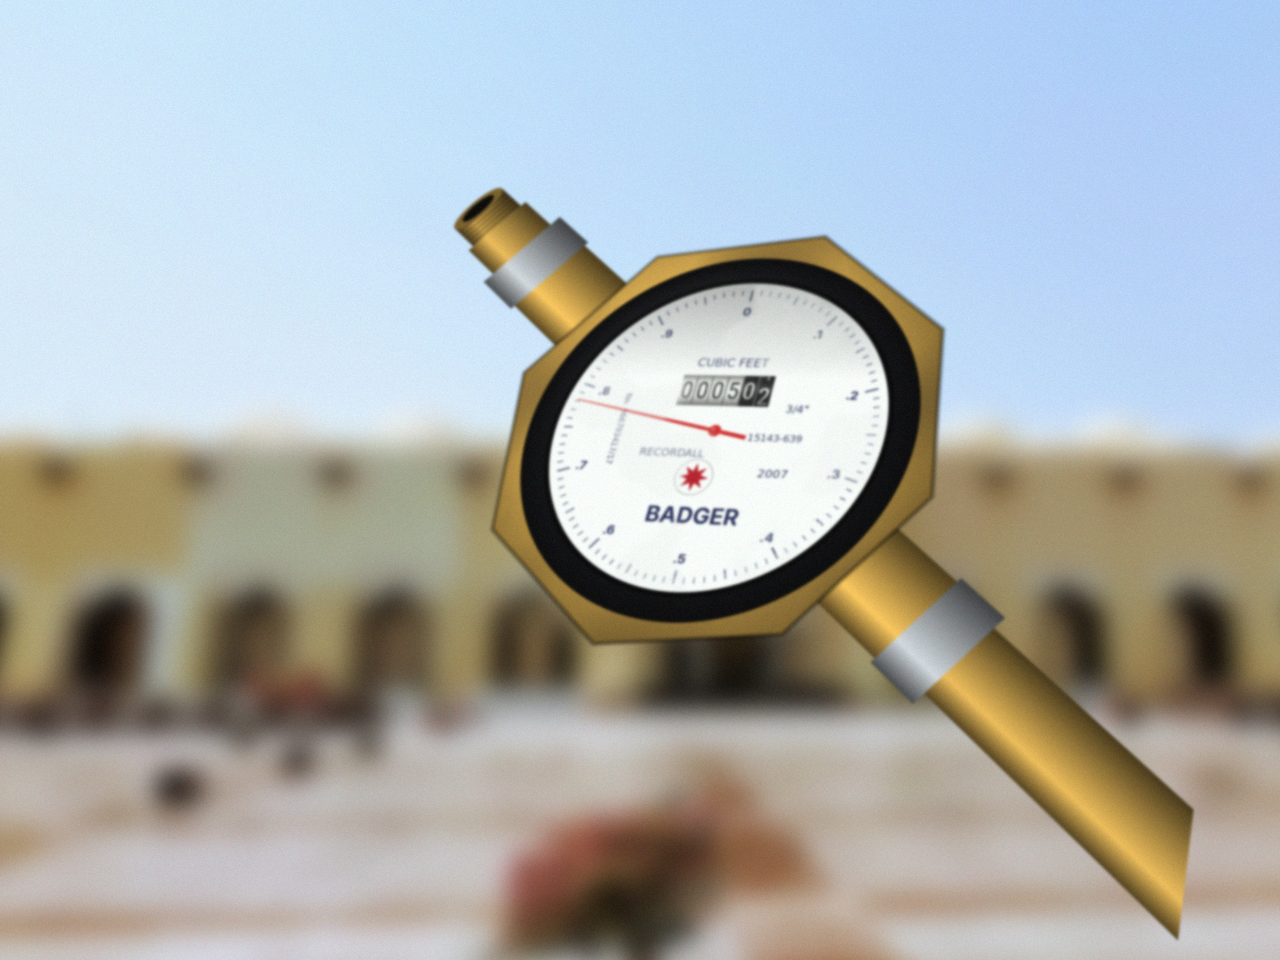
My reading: 501.78 ft³
